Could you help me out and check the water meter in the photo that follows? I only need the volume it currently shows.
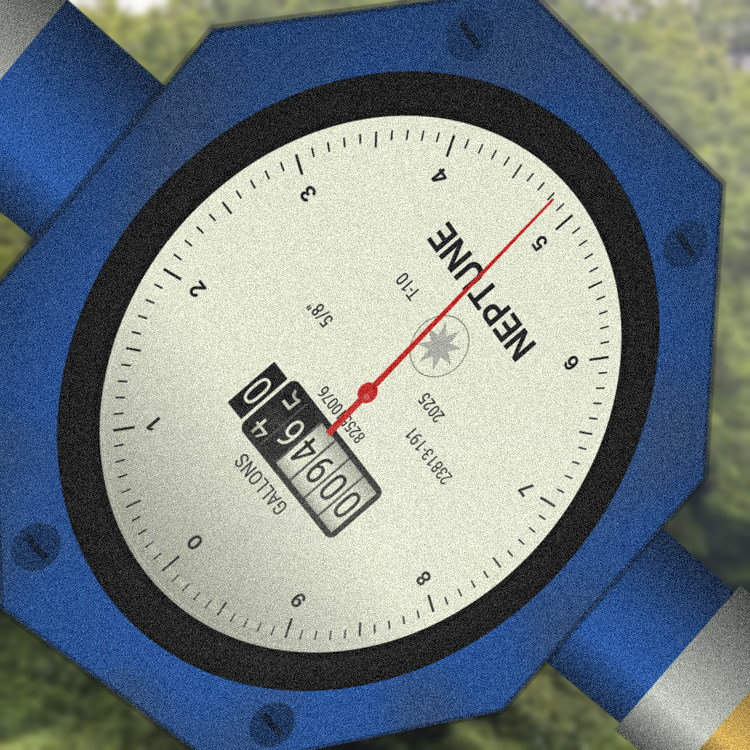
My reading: 94644.8 gal
